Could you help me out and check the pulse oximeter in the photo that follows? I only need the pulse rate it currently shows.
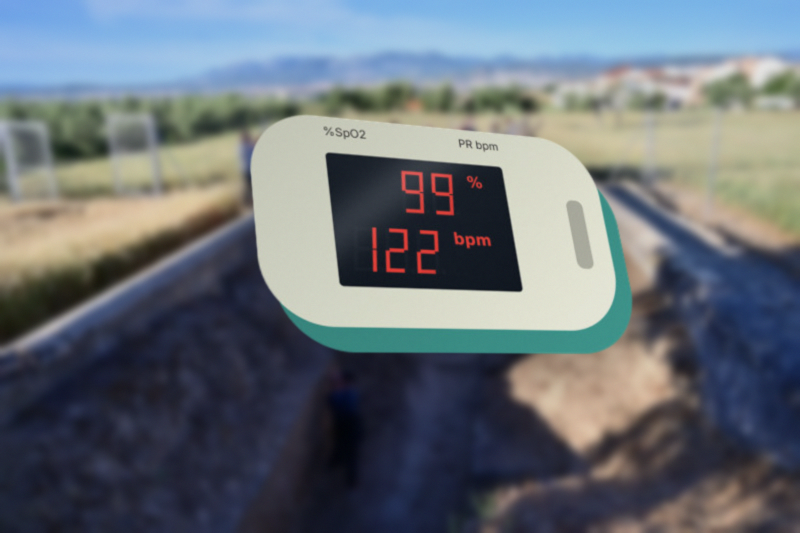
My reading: 122 bpm
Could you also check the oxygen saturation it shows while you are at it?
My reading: 99 %
